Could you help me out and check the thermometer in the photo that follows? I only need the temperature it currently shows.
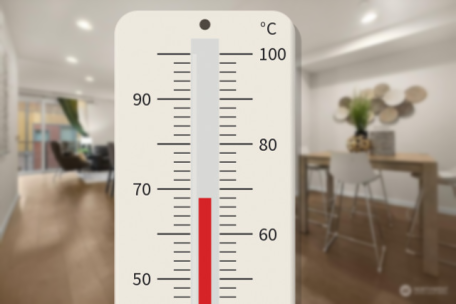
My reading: 68 °C
